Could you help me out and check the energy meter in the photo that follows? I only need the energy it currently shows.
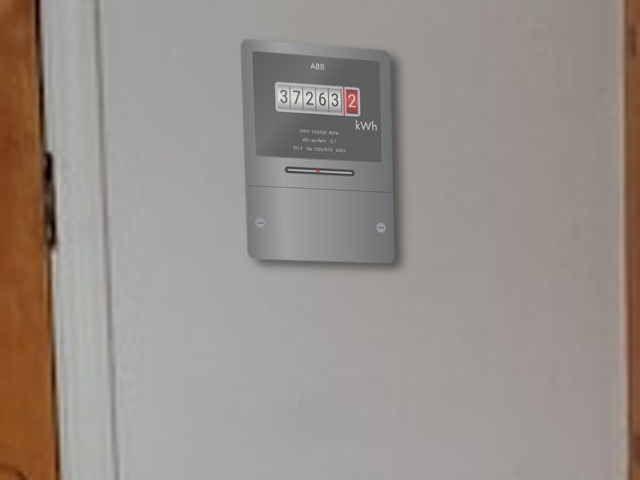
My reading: 37263.2 kWh
